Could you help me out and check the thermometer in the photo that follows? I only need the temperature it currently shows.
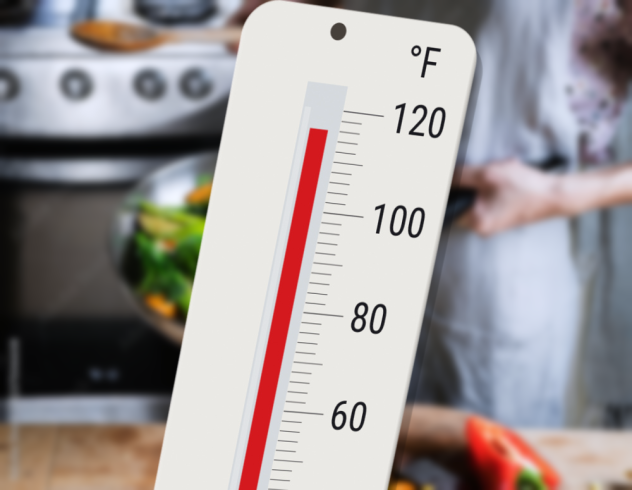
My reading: 116 °F
